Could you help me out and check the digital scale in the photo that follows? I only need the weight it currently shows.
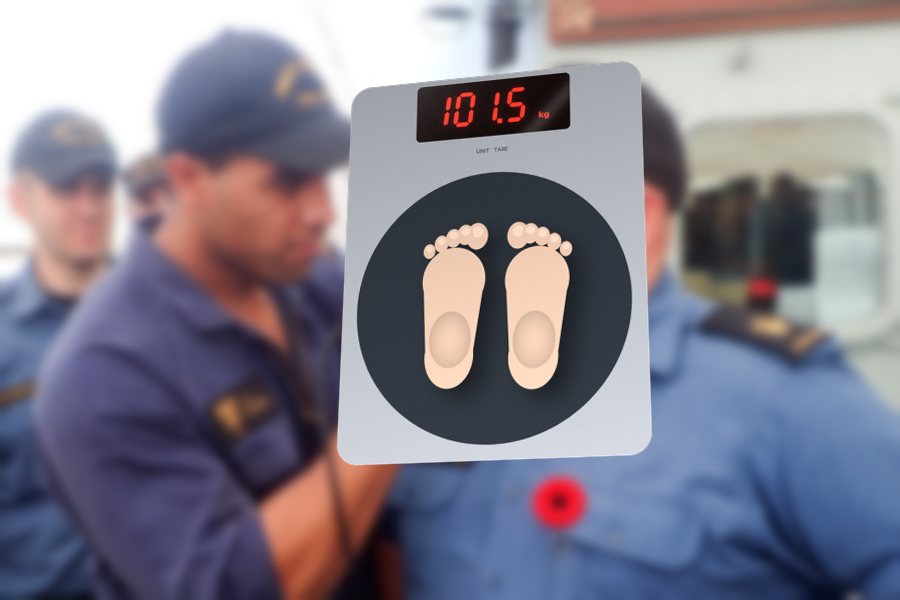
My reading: 101.5 kg
